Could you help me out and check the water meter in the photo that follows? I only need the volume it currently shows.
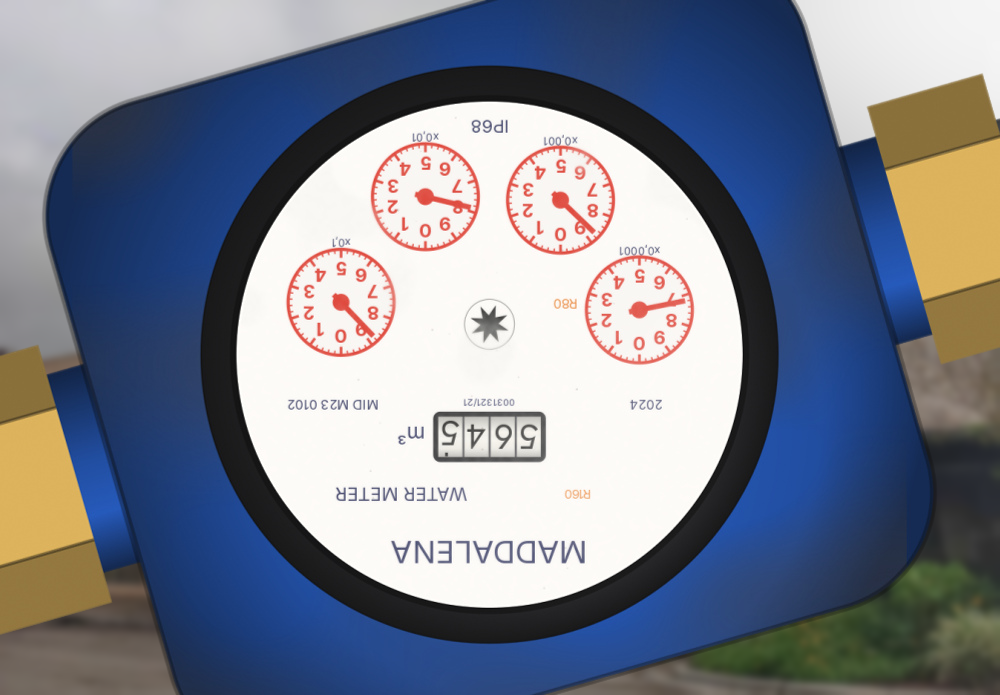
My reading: 5644.8787 m³
